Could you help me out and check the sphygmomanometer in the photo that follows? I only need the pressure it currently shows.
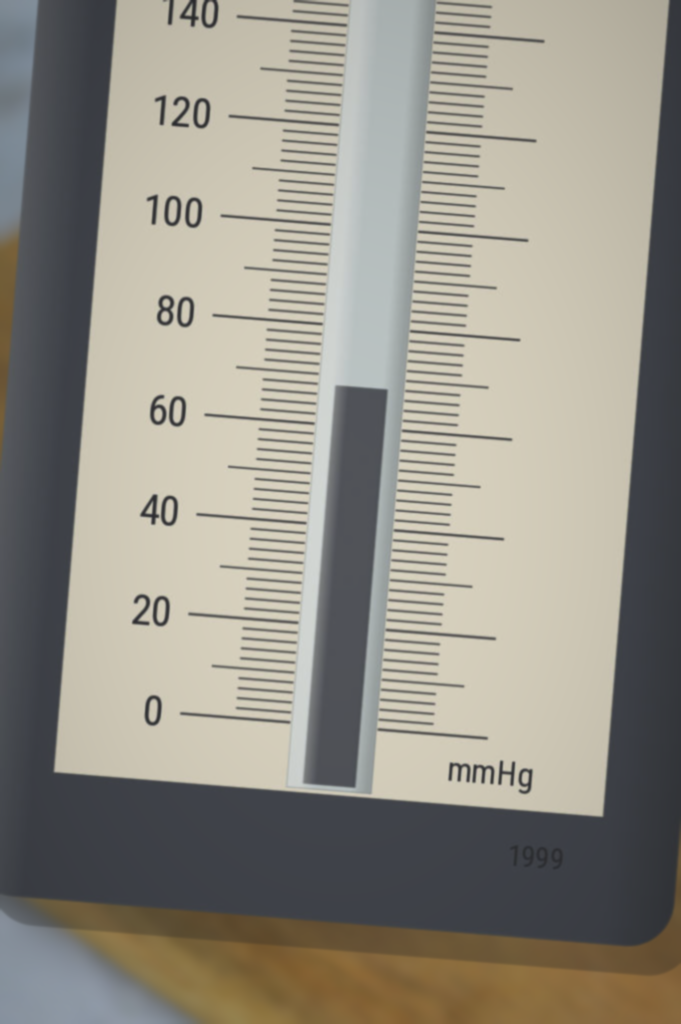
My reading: 68 mmHg
